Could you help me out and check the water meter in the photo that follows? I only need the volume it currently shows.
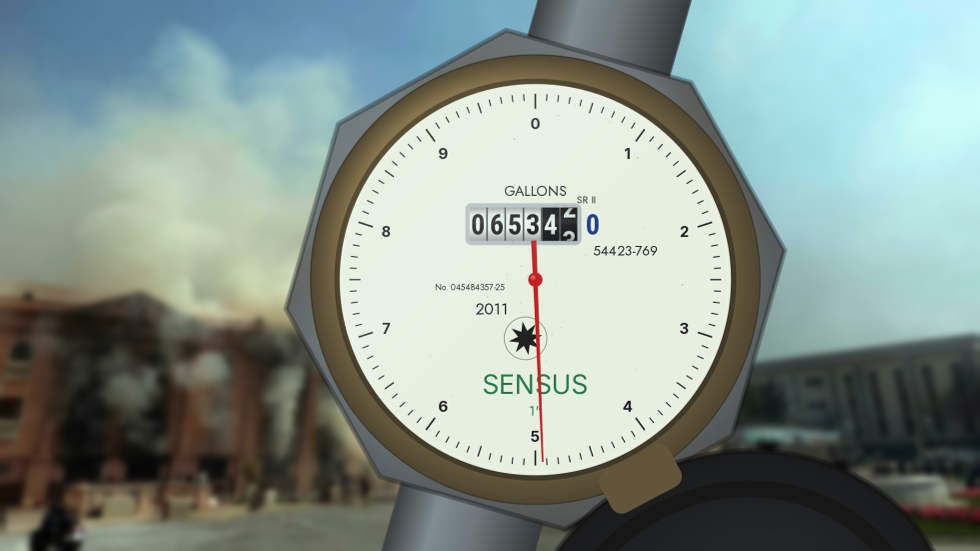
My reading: 653424.9 gal
